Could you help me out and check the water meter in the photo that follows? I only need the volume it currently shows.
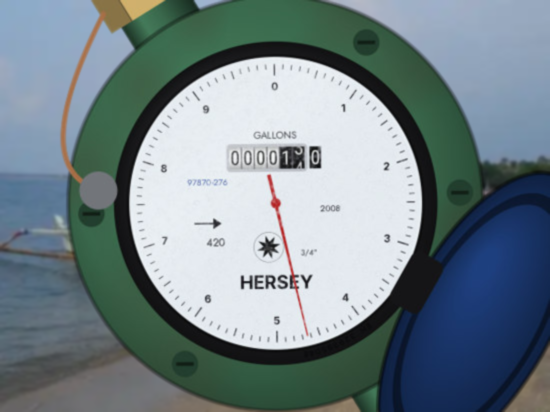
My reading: 134.6 gal
